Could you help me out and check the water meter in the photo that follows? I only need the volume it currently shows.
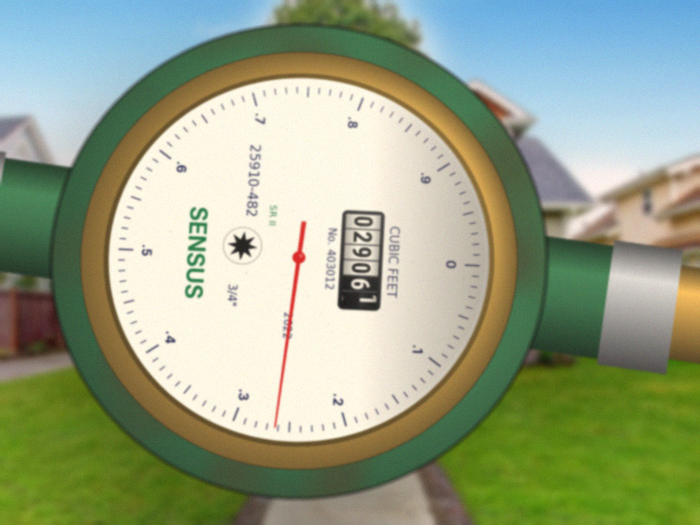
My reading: 29061.26 ft³
